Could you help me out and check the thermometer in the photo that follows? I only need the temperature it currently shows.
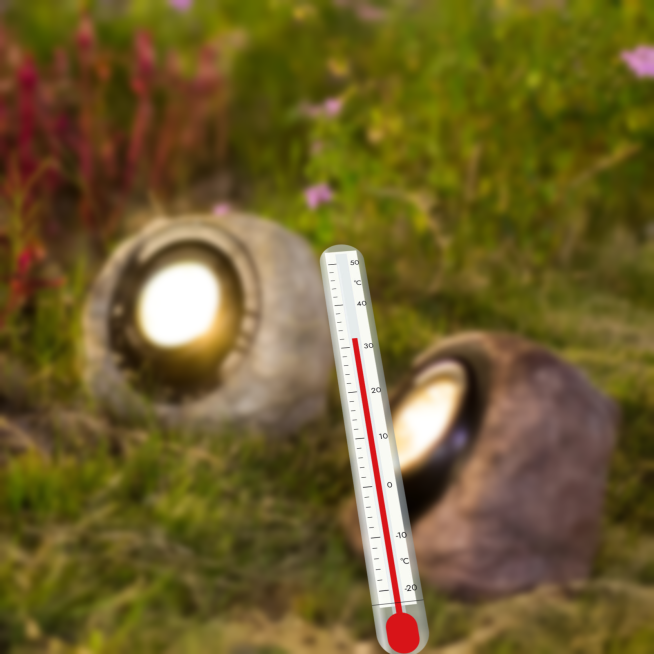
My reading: 32 °C
